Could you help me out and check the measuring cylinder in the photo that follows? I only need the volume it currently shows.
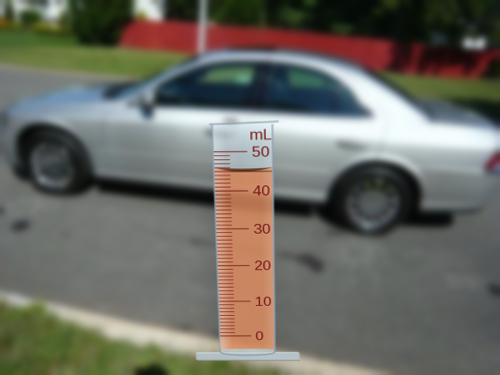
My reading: 45 mL
